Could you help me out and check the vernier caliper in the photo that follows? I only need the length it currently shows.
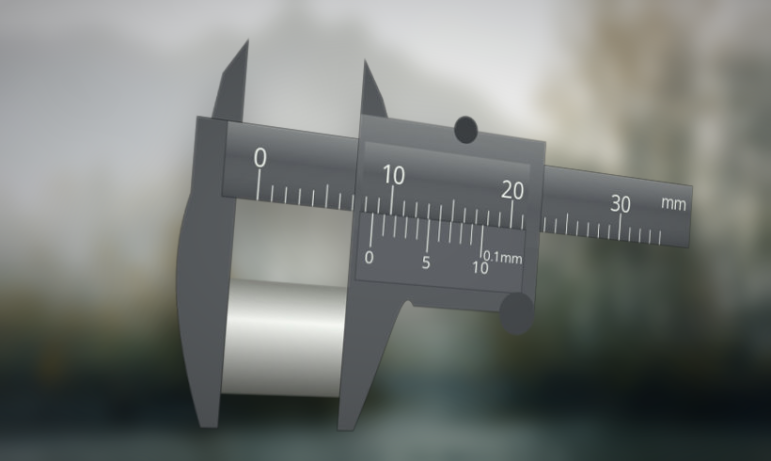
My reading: 8.6 mm
